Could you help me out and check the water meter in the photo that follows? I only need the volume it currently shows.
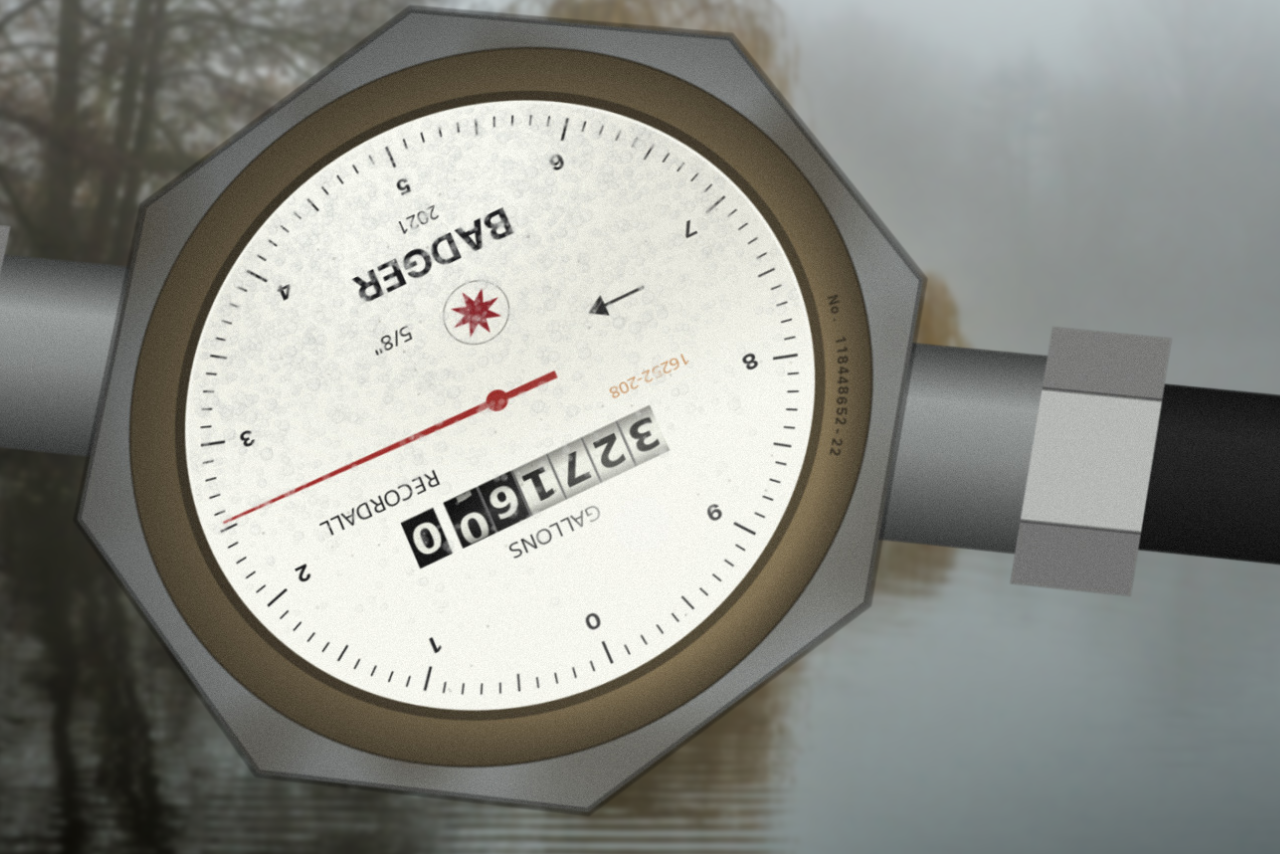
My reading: 3271602.5 gal
